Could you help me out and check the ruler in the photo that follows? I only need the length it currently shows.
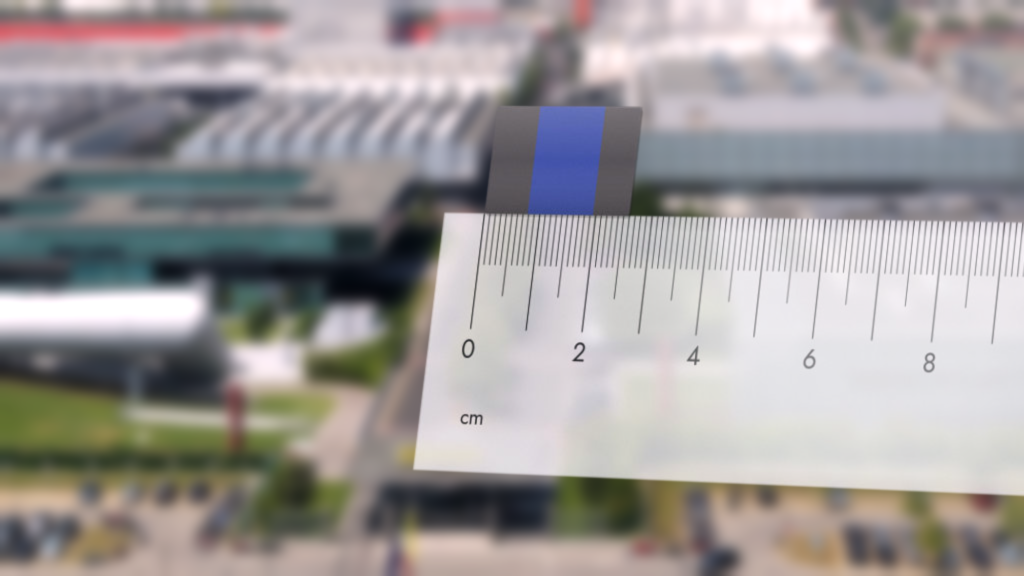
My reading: 2.6 cm
